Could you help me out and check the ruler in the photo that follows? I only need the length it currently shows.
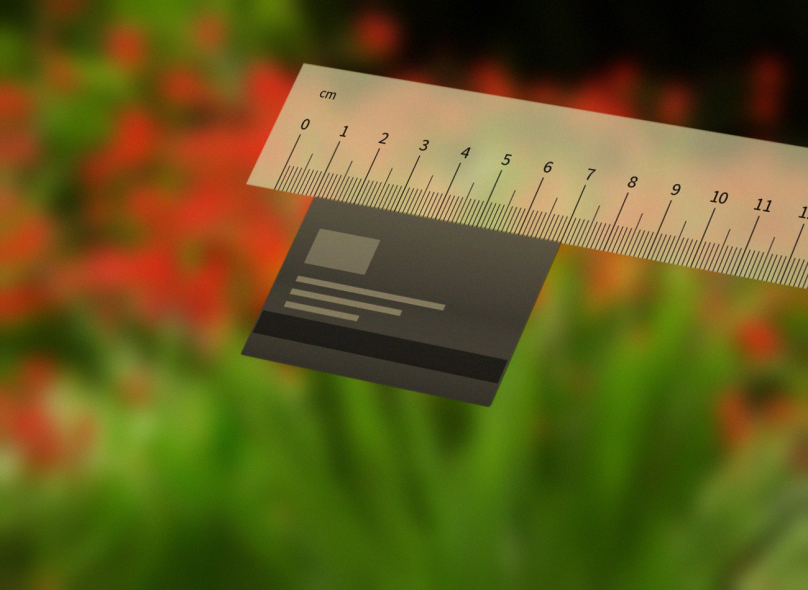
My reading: 6 cm
